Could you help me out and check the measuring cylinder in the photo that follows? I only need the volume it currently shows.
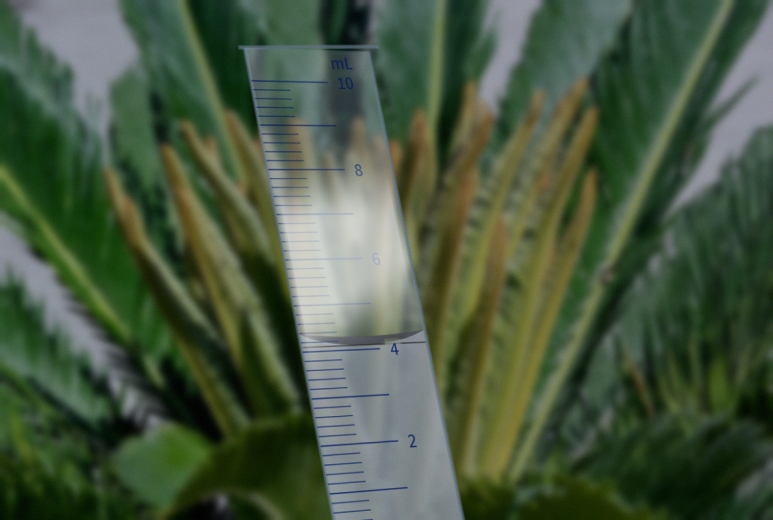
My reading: 4.1 mL
